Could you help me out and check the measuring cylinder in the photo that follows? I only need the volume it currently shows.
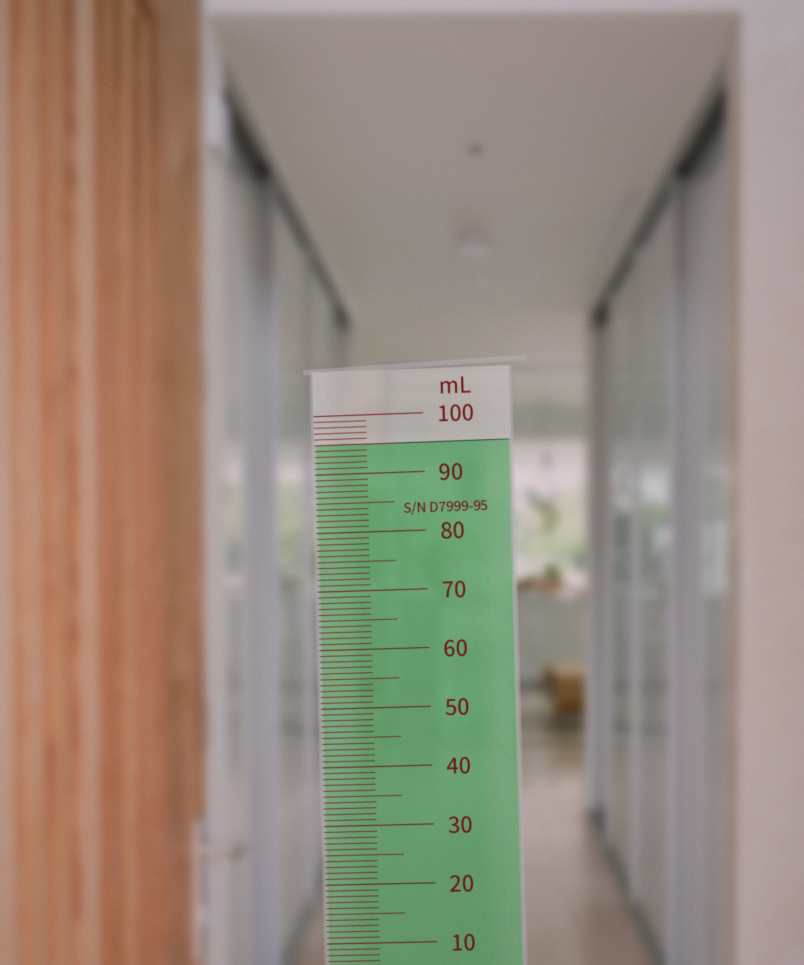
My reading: 95 mL
